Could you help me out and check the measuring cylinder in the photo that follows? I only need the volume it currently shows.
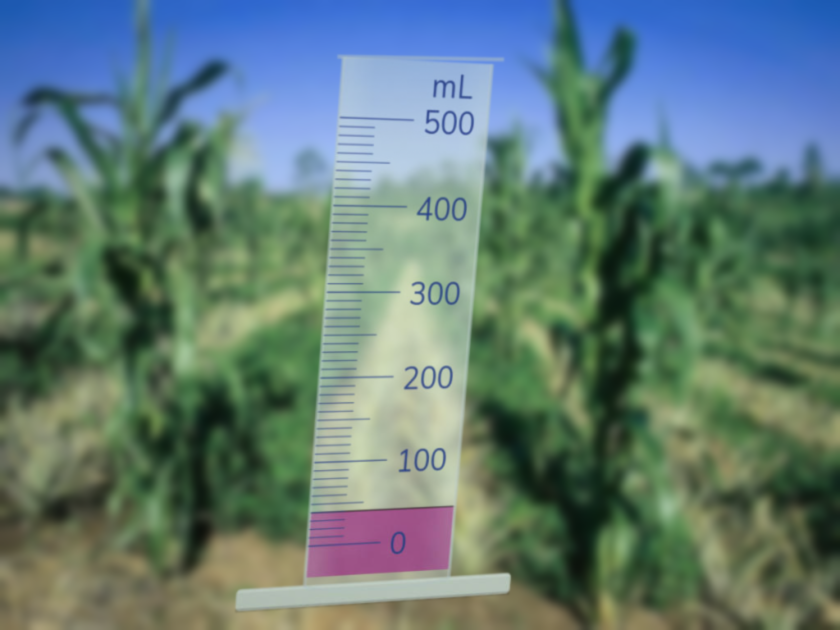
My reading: 40 mL
